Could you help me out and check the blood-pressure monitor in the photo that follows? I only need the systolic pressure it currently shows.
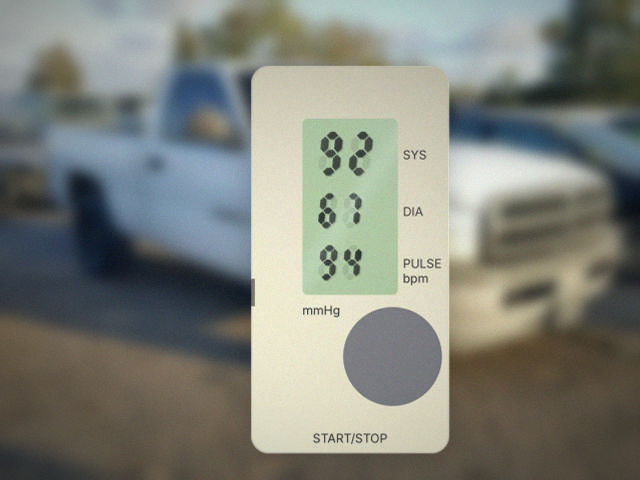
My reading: 92 mmHg
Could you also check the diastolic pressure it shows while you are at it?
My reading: 67 mmHg
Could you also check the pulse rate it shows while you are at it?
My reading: 94 bpm
